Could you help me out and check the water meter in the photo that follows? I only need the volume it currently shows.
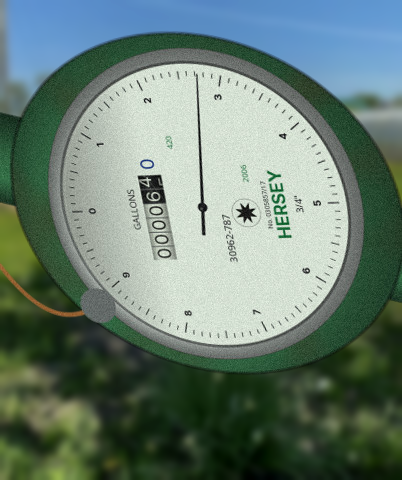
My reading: 642.7 gal
